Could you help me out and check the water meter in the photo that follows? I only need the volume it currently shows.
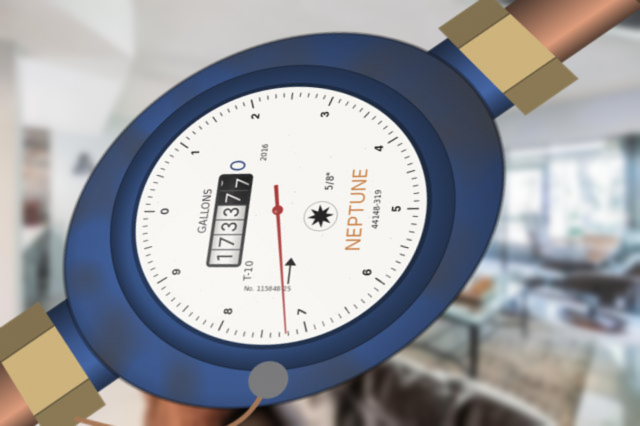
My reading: 1733767.2 gal
